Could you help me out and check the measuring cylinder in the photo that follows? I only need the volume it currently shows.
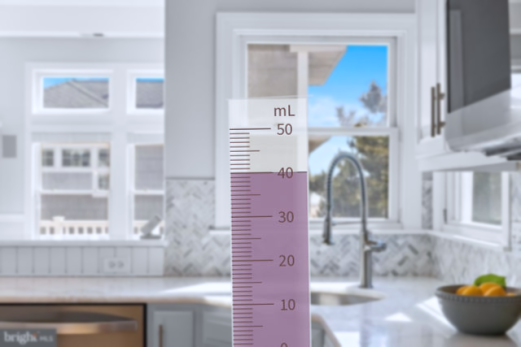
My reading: 40 mL
